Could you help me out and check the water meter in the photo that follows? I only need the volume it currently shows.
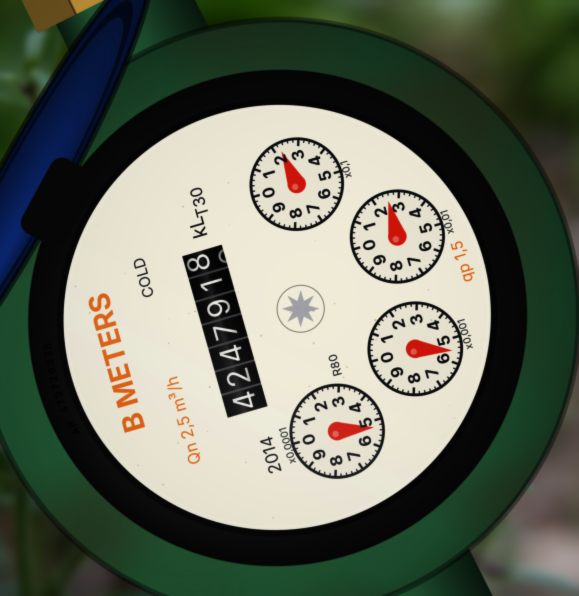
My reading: 4247918.2255 kL
